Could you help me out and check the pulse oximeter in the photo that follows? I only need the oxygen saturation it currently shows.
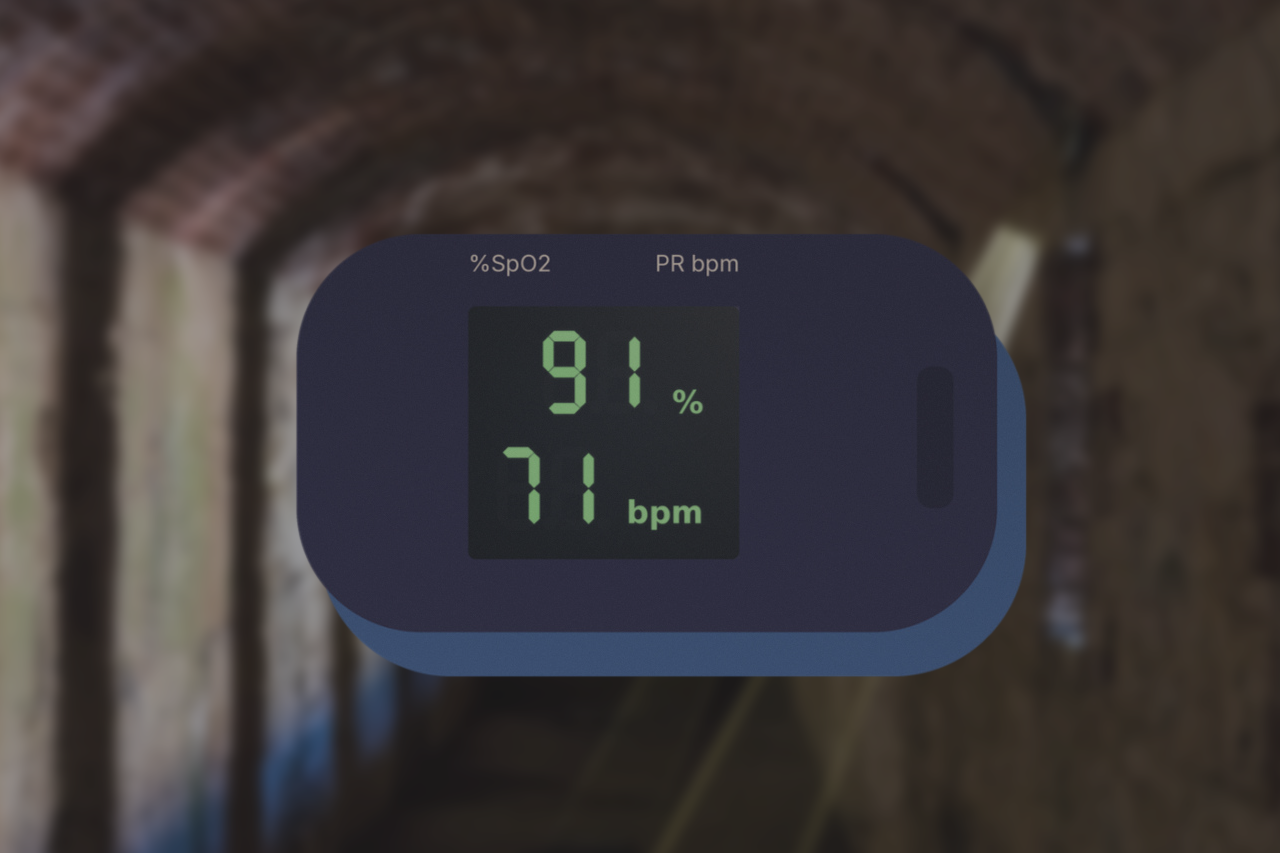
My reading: 91 %
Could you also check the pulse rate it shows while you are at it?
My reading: 71 bpm
